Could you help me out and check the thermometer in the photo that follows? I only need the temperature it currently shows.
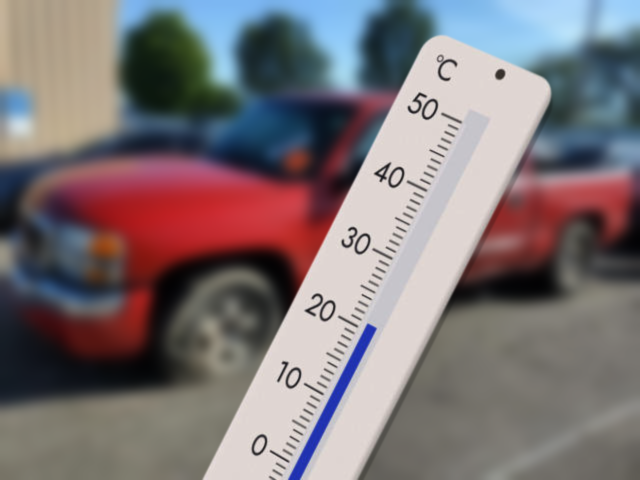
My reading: 21 °C
